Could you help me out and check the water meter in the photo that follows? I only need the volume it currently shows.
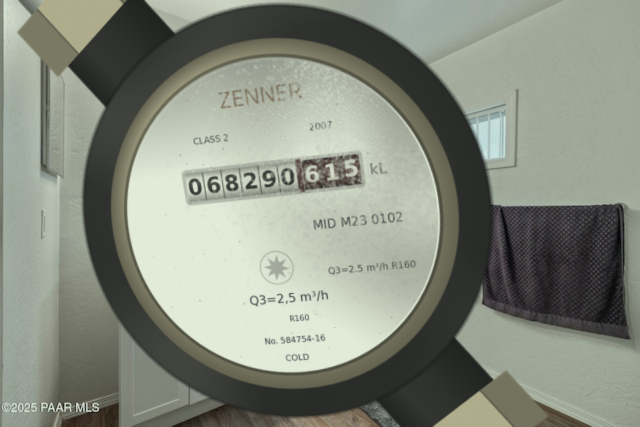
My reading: 68290.615 kL
